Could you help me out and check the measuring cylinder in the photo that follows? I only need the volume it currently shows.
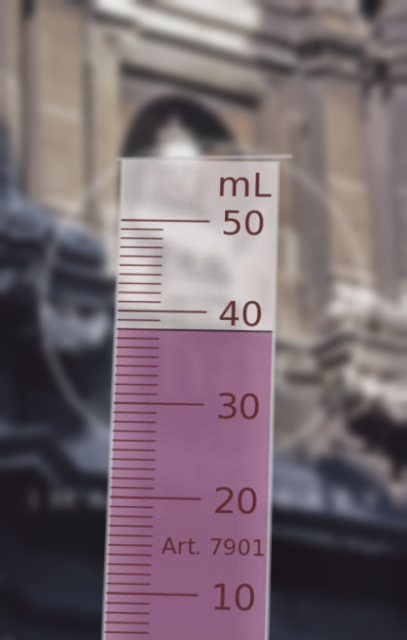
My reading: 38 mL
